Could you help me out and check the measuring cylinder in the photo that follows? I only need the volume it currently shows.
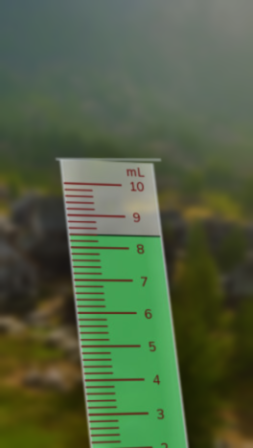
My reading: 8.4 mL
